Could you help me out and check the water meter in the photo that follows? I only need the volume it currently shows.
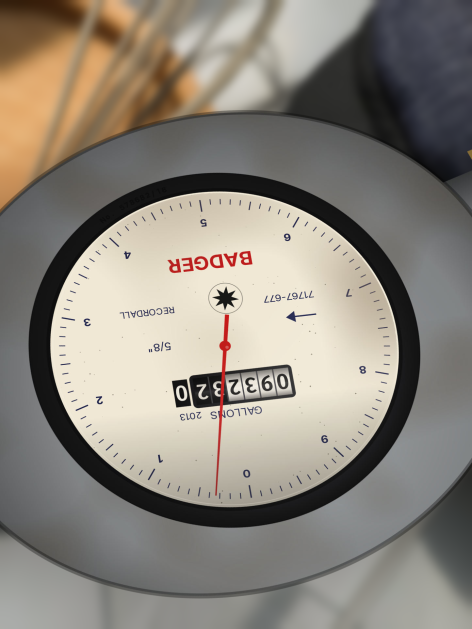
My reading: 932320.3 gal
